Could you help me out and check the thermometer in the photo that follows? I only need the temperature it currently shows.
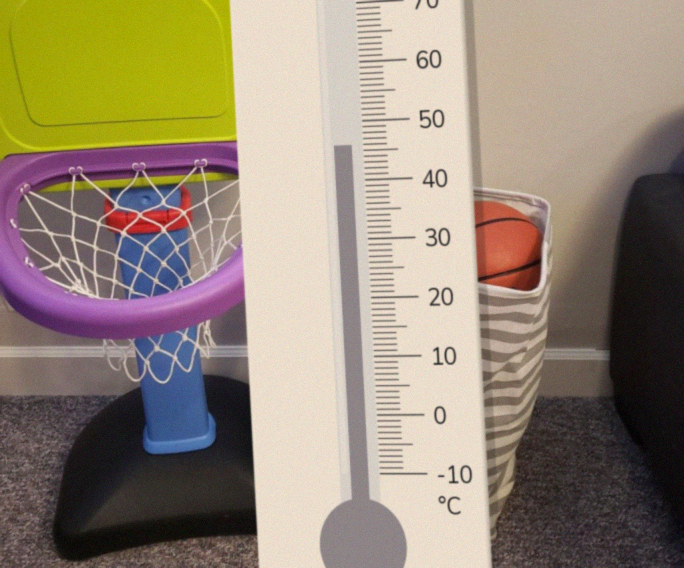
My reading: 46 °C
